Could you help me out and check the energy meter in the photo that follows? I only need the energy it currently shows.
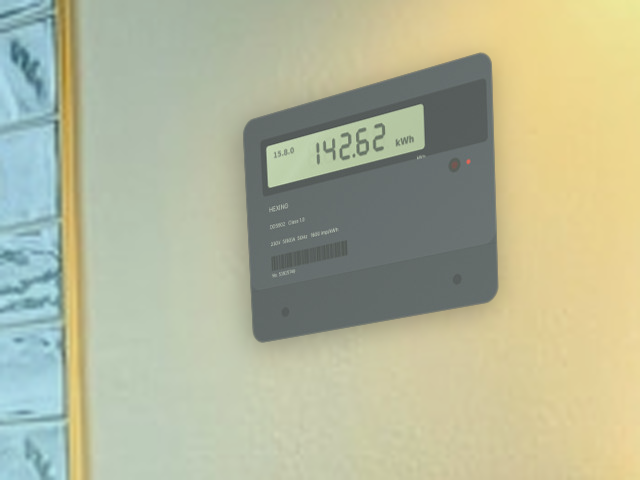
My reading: 142.62 kWh
